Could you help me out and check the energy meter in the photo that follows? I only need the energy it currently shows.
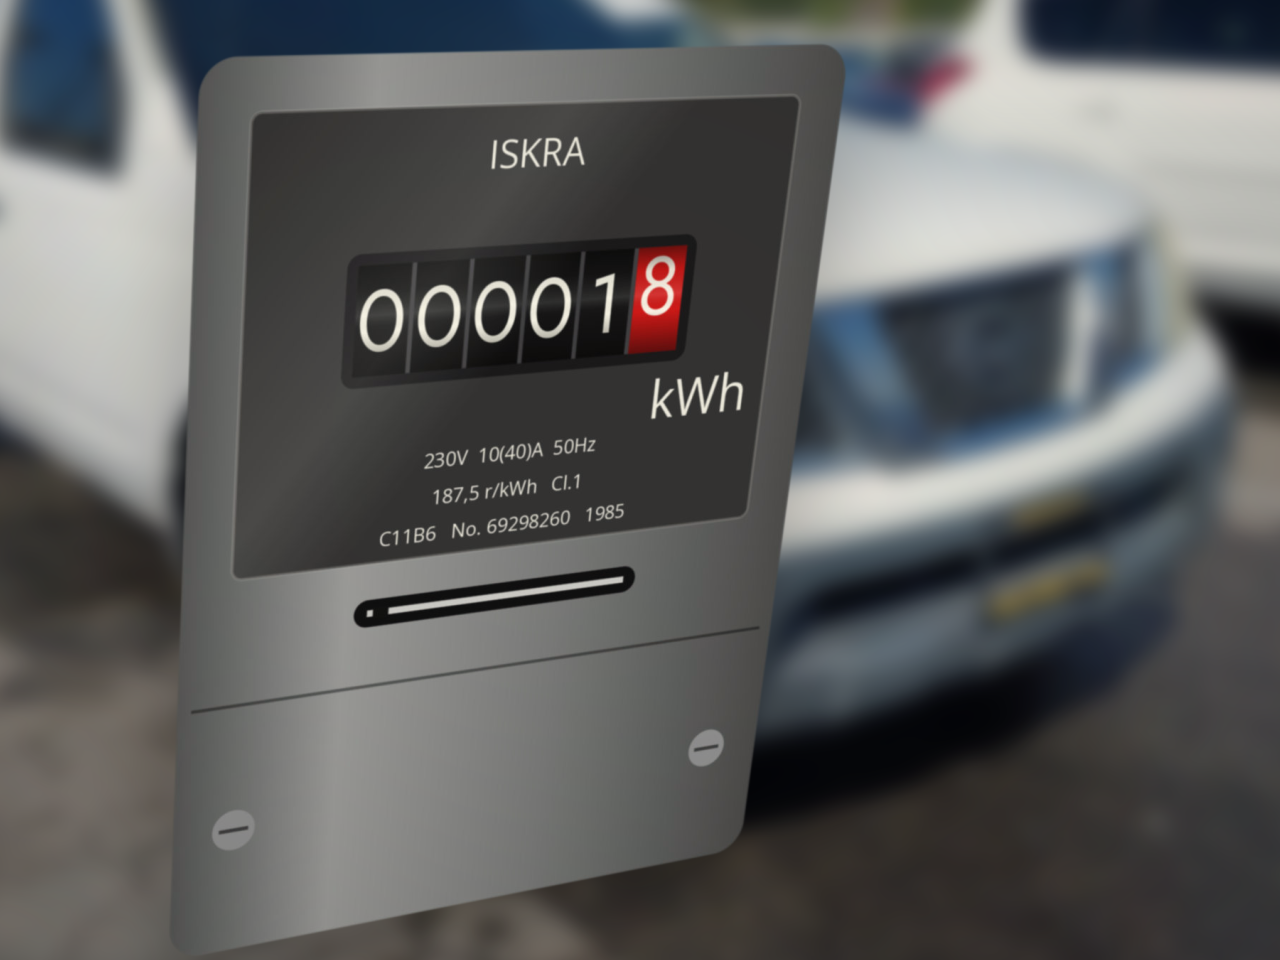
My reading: 1.8 kWh
